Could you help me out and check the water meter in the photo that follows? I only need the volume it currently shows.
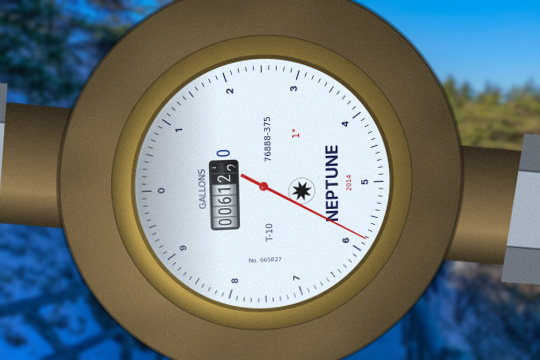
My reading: 61215.8 gal
